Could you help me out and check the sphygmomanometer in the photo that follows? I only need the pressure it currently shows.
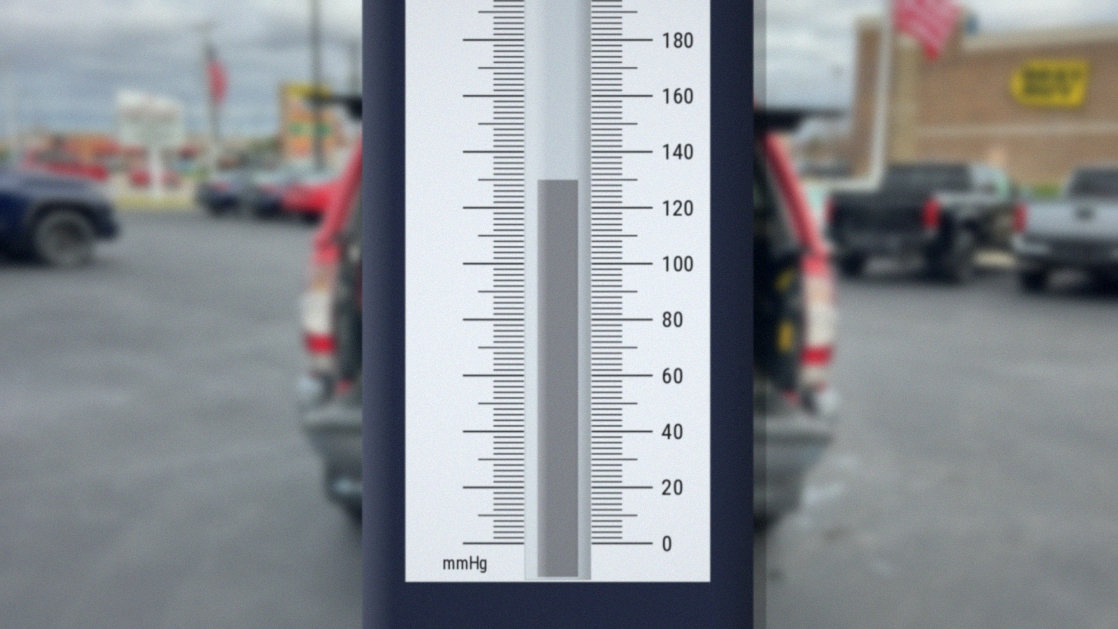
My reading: 130 mmHg
